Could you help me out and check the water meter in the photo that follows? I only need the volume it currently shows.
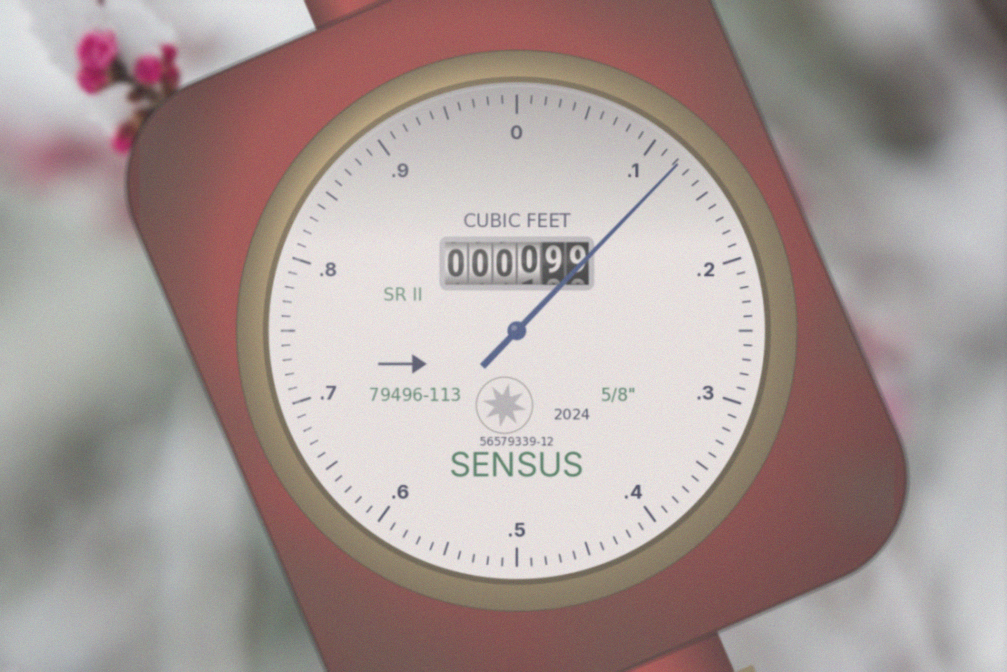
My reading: 99.12 ft³
